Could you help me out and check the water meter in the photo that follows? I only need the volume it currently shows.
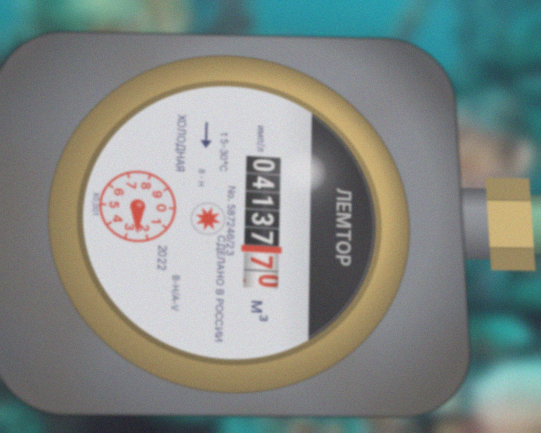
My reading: 4137.702 m³
